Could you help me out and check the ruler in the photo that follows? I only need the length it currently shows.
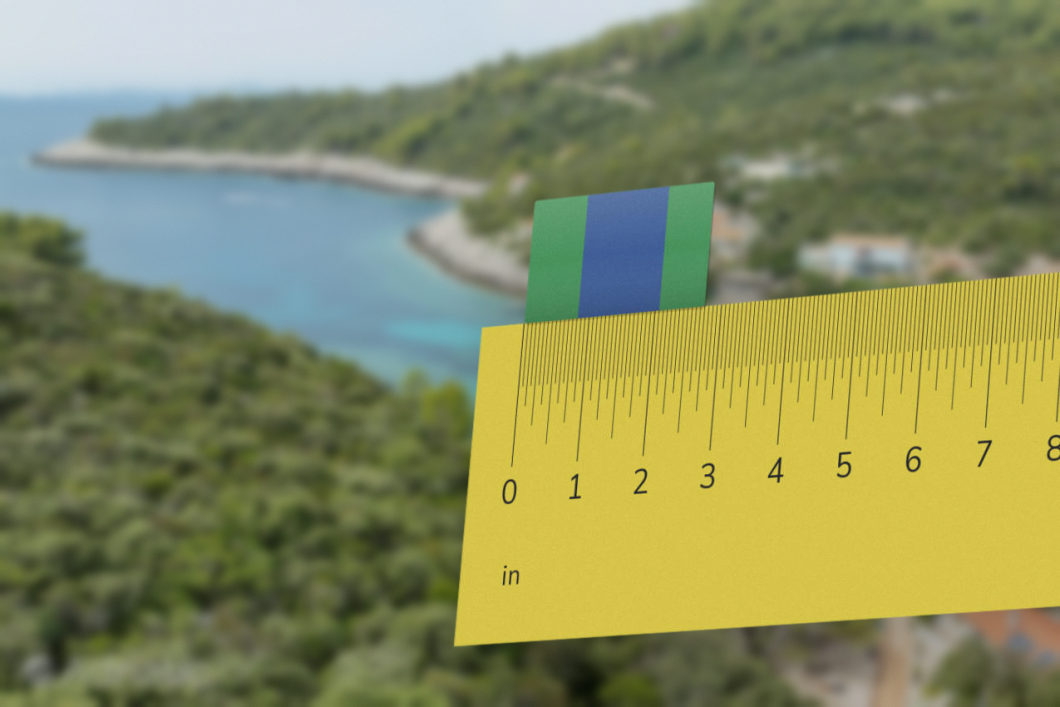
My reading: 2.75 in
